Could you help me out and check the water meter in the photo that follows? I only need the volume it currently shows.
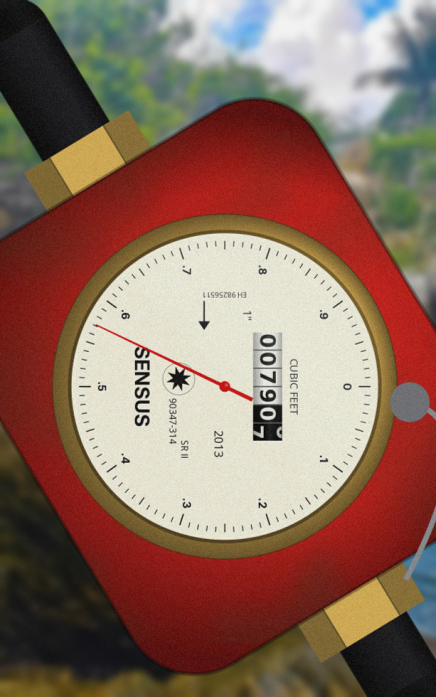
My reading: 7906.57 ft³
